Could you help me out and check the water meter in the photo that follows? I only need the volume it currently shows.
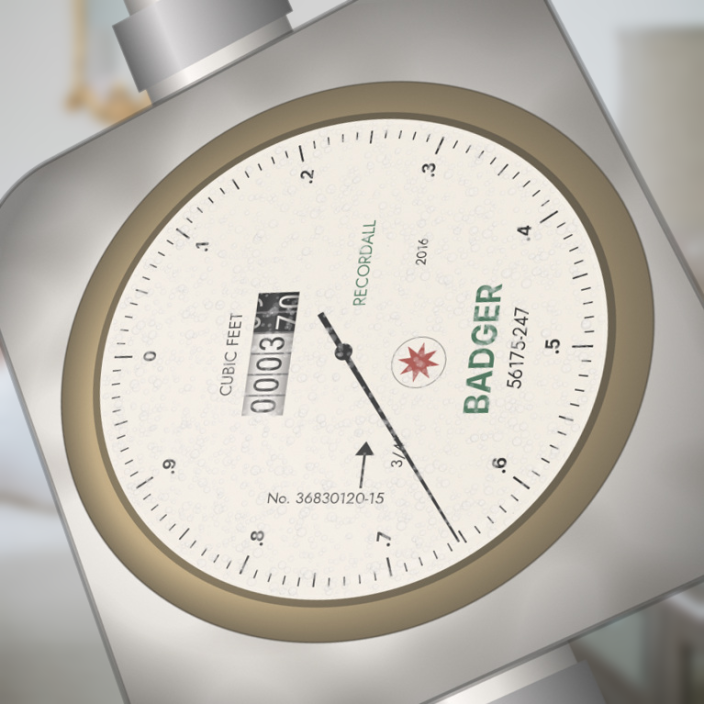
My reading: 369.65 ft³
